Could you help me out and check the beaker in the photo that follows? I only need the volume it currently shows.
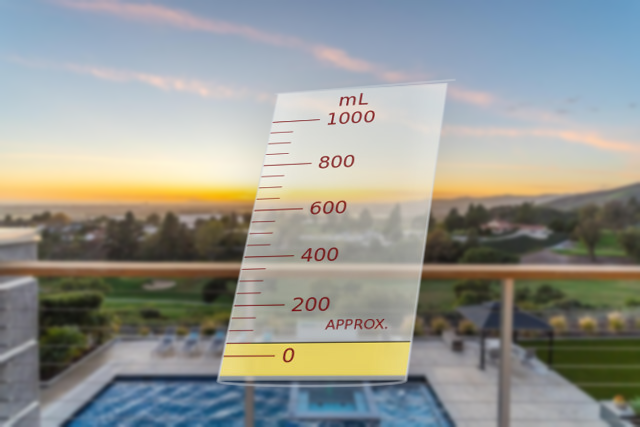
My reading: 50 mL
